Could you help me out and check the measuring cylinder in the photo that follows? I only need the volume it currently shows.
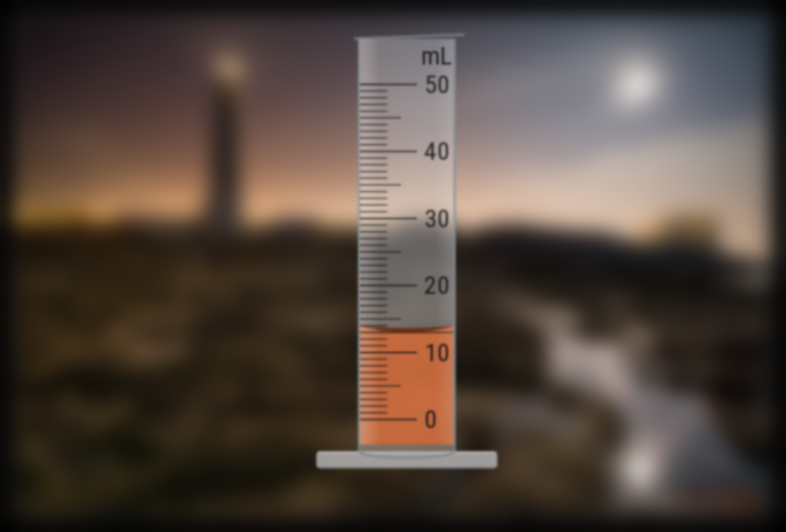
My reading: 13 mL
